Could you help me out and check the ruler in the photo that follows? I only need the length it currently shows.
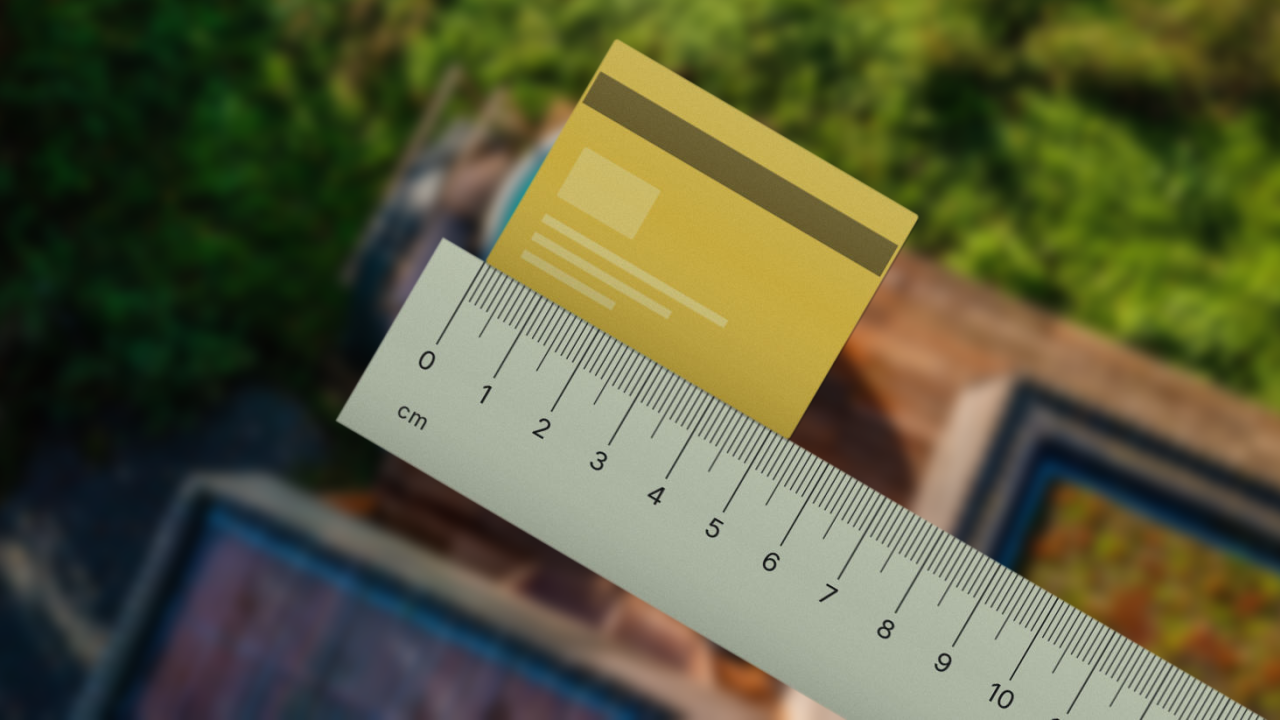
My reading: 5.3 cm
